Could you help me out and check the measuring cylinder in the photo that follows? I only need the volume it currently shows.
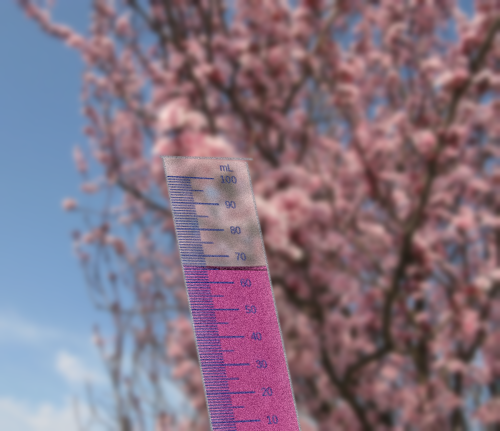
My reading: 65 mL
